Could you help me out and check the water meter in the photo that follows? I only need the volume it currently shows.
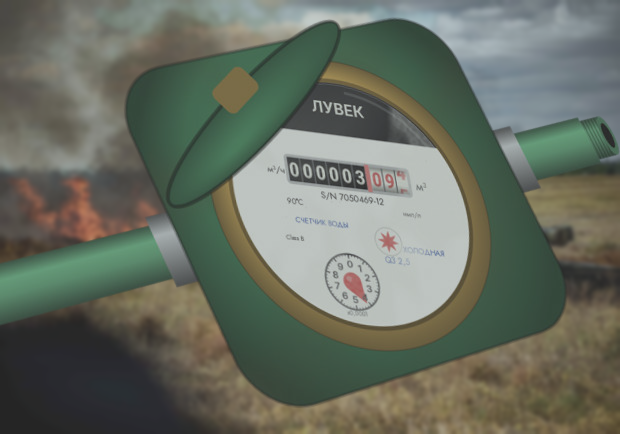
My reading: 3.0944 m³
